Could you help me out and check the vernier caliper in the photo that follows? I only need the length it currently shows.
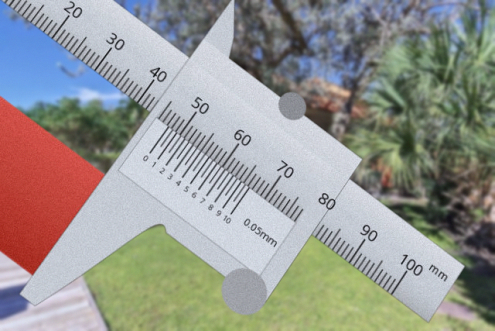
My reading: 47.4 mm
